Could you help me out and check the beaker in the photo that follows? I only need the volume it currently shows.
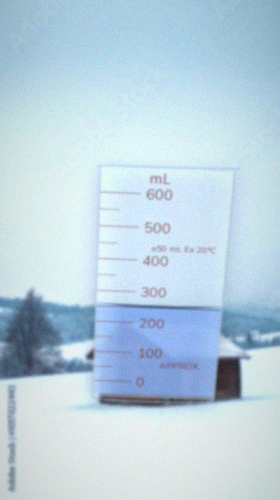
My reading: 250 mL
